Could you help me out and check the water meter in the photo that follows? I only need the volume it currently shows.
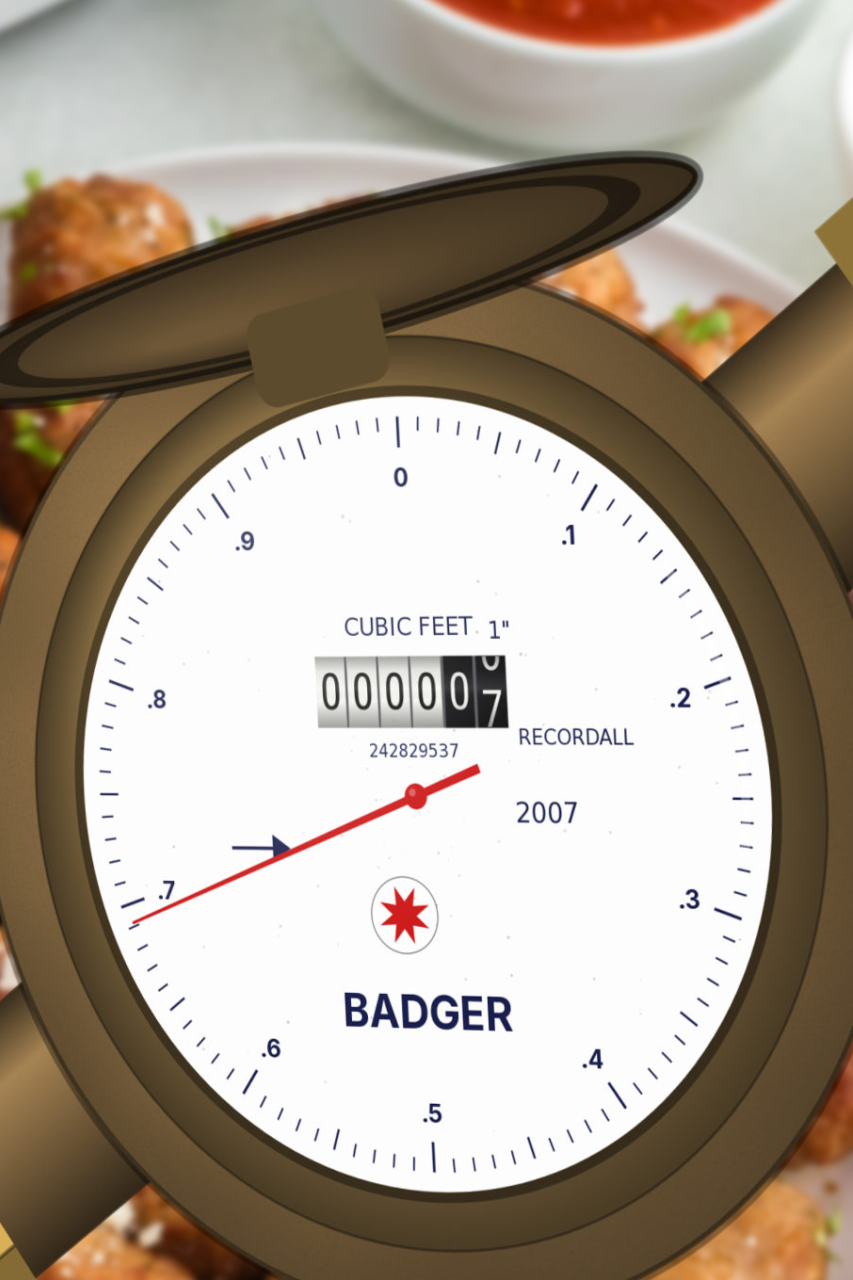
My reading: 6.69 ft³
